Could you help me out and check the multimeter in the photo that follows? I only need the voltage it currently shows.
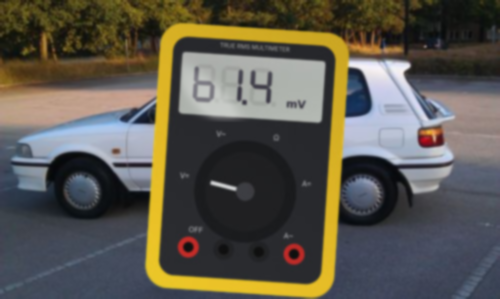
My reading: 61.4 mV
